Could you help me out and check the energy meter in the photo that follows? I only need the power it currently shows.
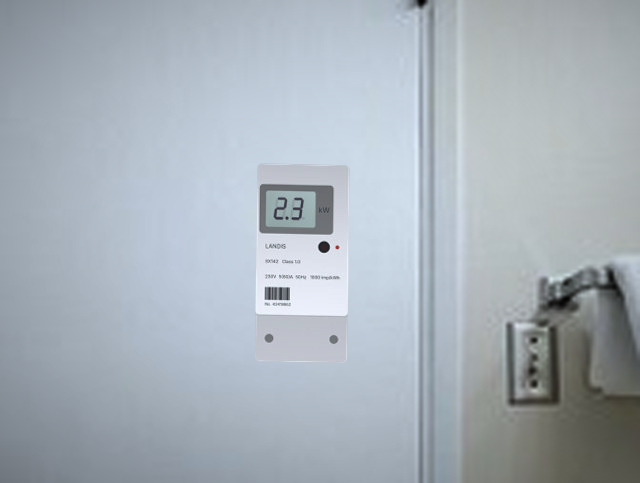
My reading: 2.3 kW
